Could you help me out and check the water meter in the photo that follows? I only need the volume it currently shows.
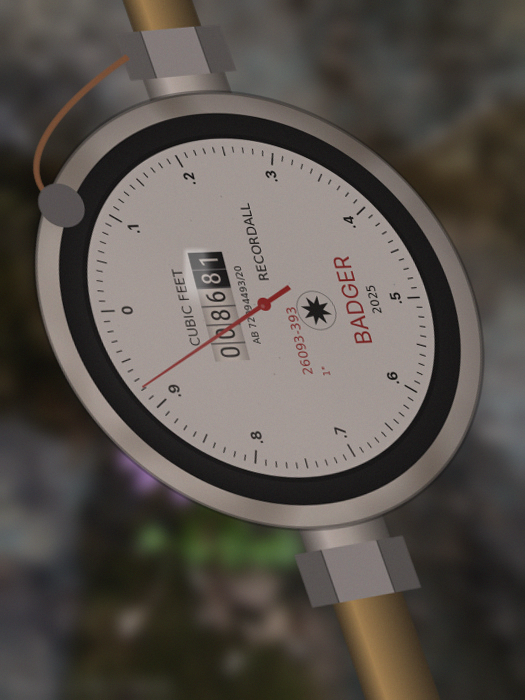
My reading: 8680.92 ft³
